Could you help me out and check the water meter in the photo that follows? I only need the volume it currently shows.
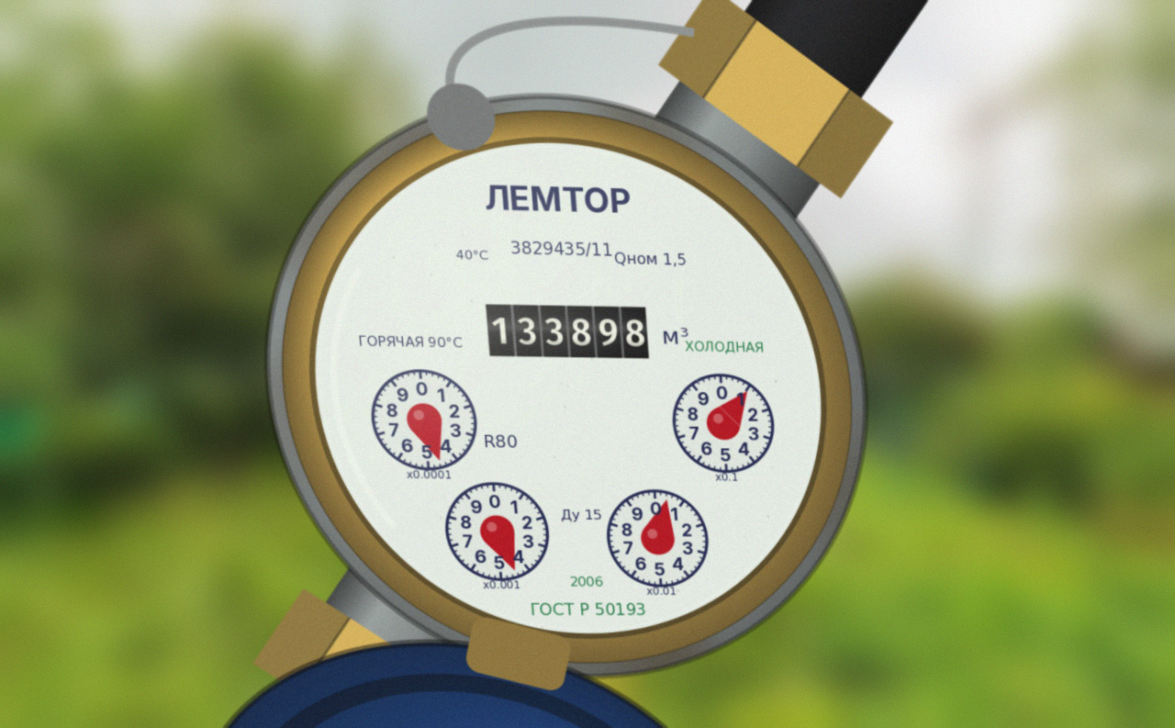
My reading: 133898.1044 m³
